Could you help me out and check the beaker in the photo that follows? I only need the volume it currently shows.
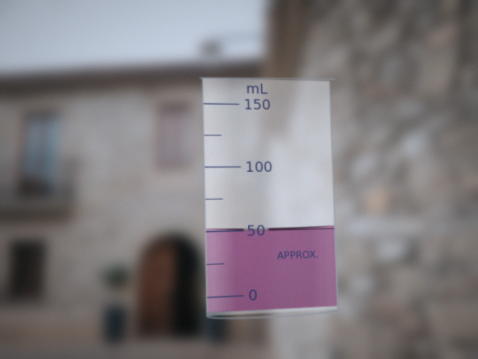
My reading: 50 mL
